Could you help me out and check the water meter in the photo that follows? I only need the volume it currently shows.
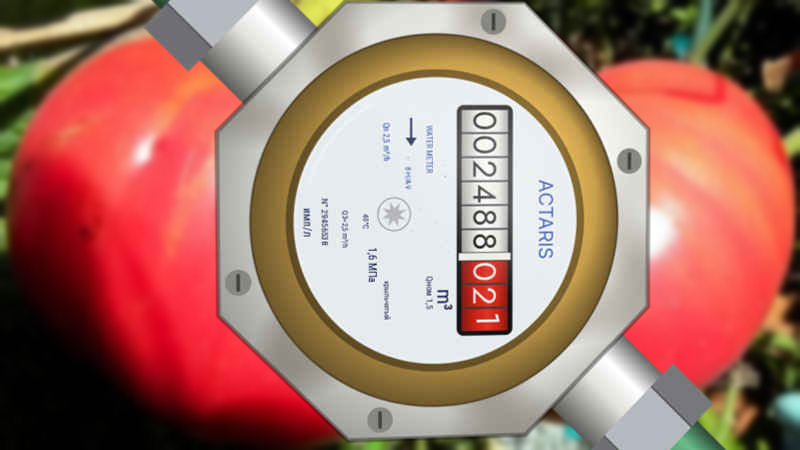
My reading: 2488.021 m³
